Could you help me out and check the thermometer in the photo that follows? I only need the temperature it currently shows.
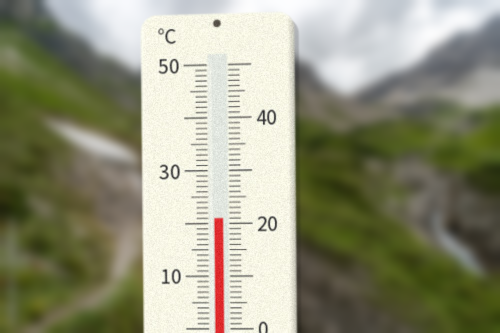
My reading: 21 °C
